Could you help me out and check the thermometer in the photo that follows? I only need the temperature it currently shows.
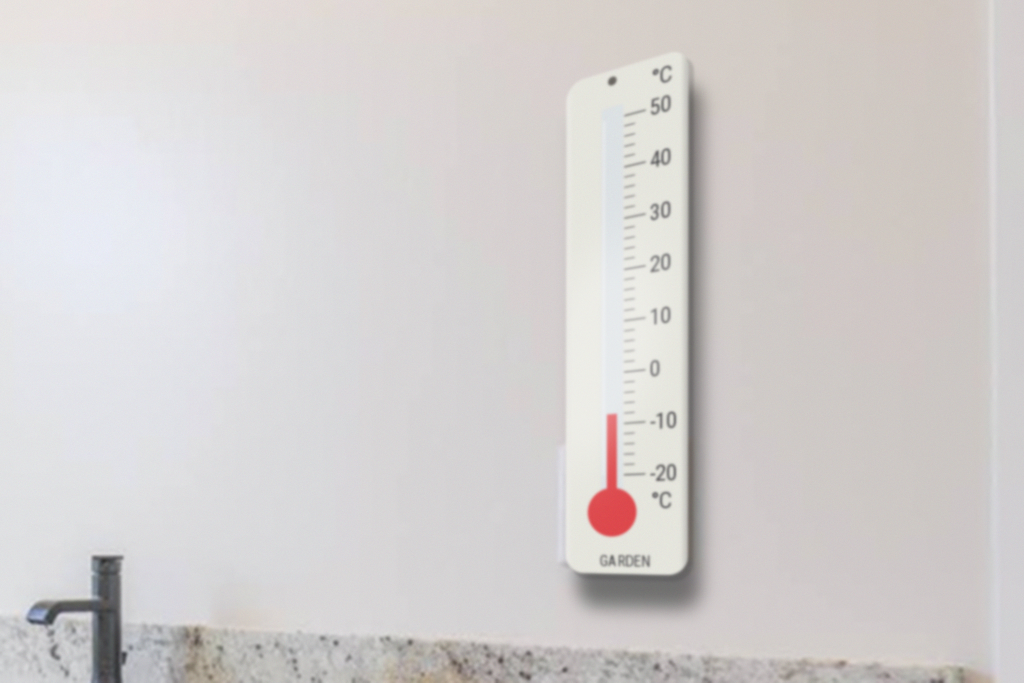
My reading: -8 °C
